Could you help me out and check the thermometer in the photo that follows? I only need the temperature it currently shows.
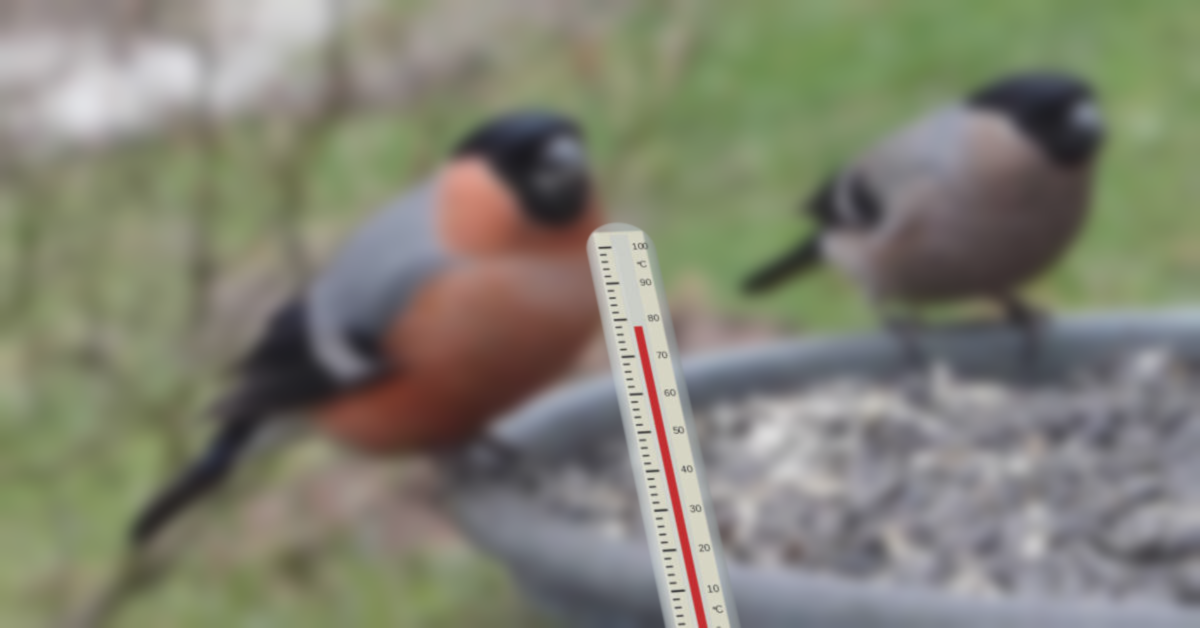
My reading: 78 °C
